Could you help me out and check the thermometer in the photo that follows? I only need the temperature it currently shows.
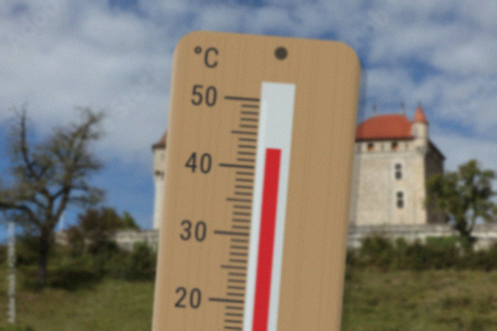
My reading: 43 °C
